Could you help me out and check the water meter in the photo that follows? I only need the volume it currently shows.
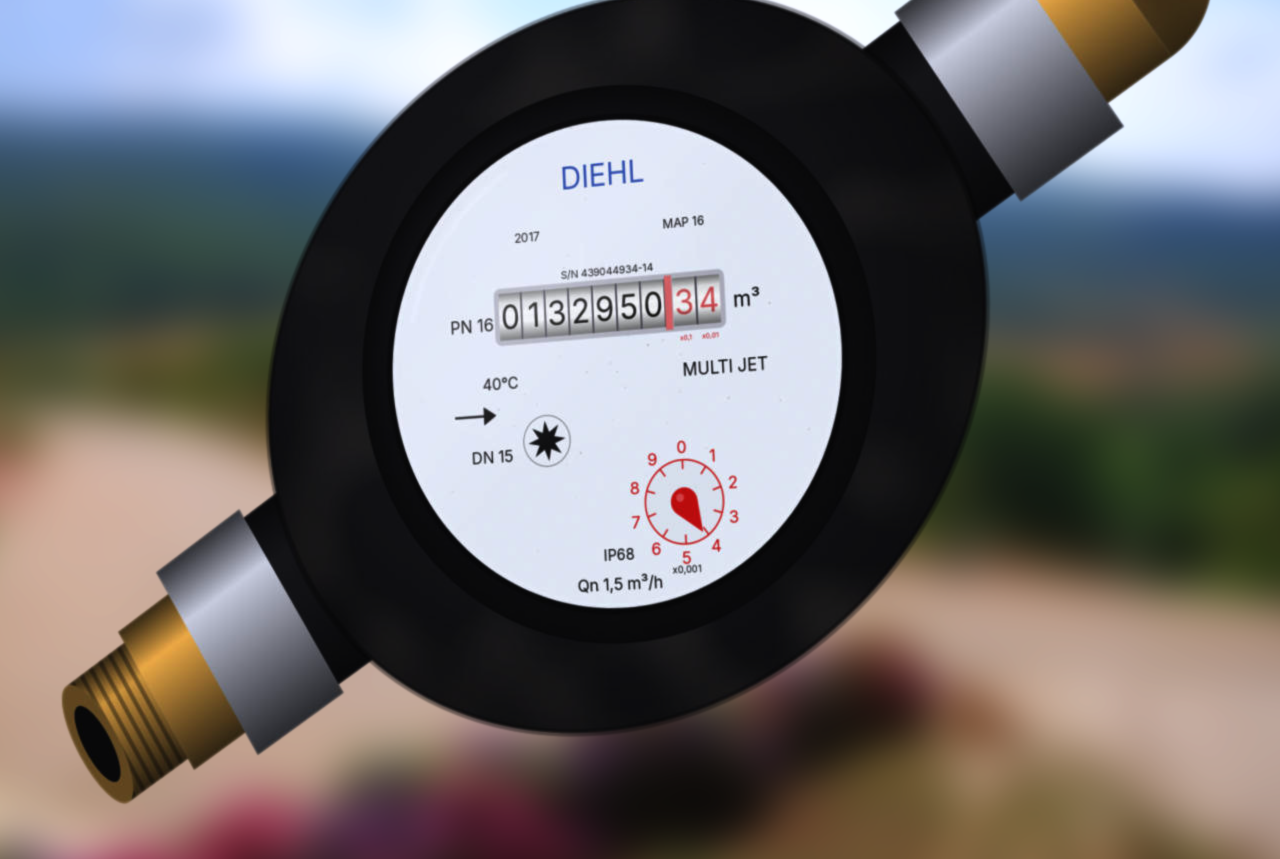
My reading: 132950.344 m³
